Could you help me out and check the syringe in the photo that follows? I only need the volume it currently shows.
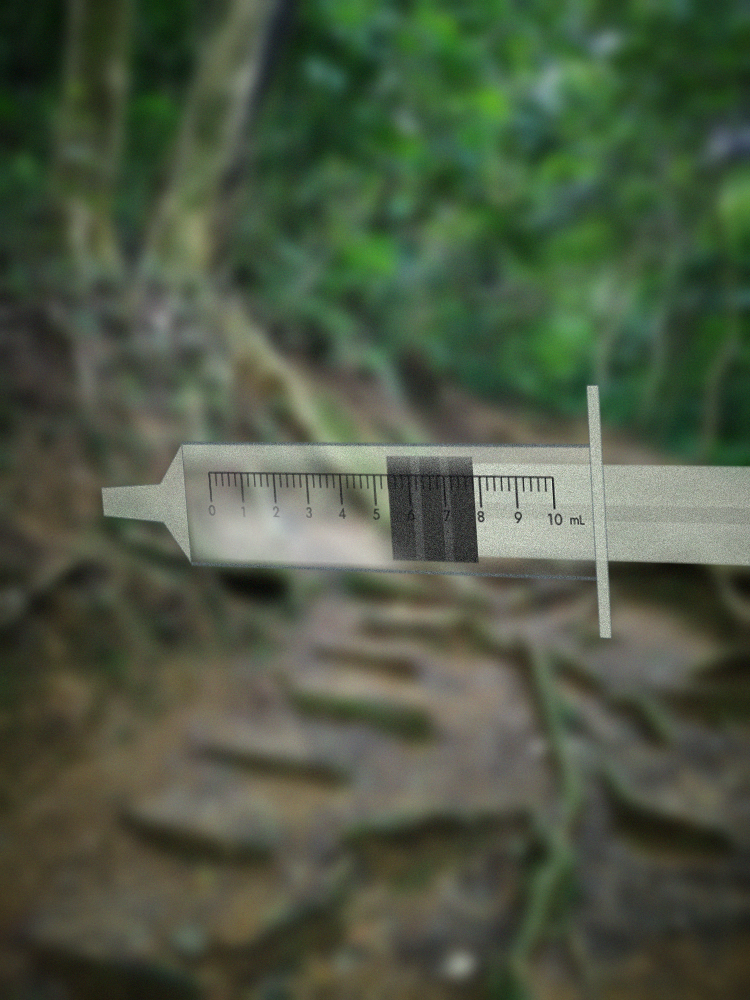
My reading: 5.4 mL
